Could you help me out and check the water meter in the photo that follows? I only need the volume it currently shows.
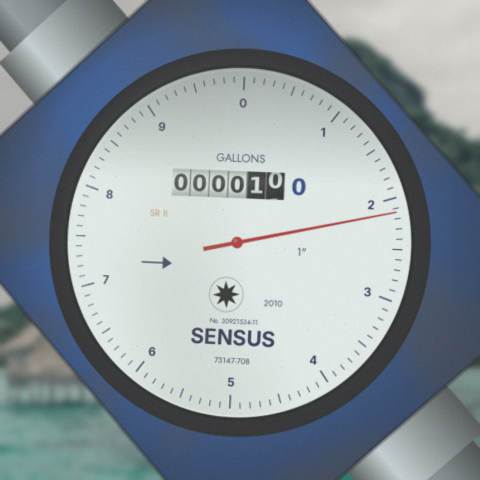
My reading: 102.1 gal
